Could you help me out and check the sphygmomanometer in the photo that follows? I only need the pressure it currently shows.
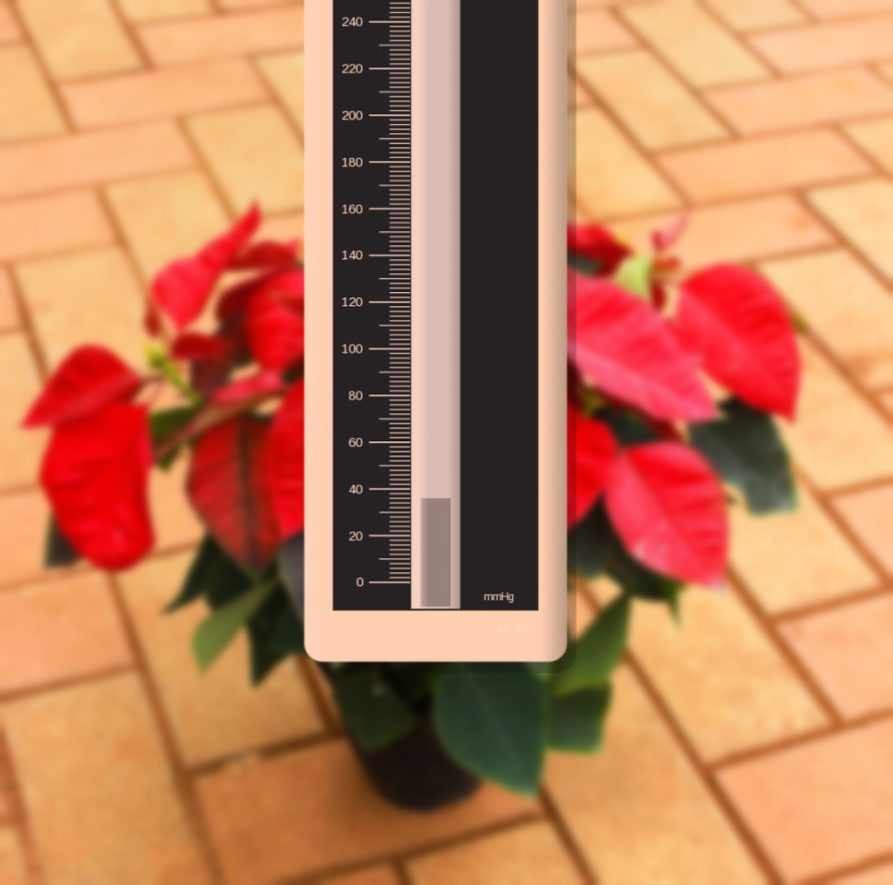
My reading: 36 mmHg
